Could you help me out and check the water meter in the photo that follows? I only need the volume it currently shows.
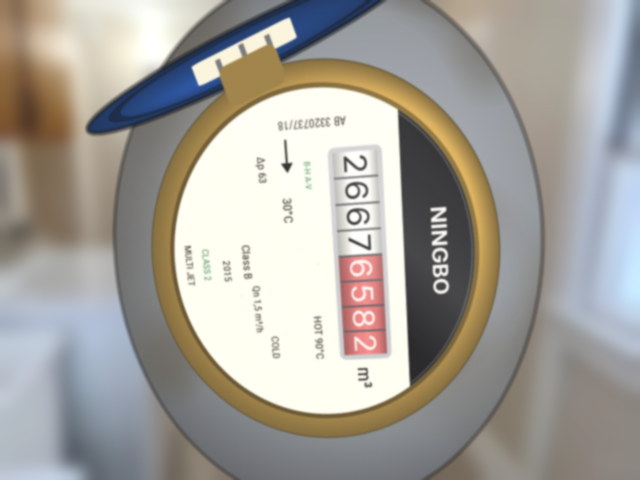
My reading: 2667.6582 m³
